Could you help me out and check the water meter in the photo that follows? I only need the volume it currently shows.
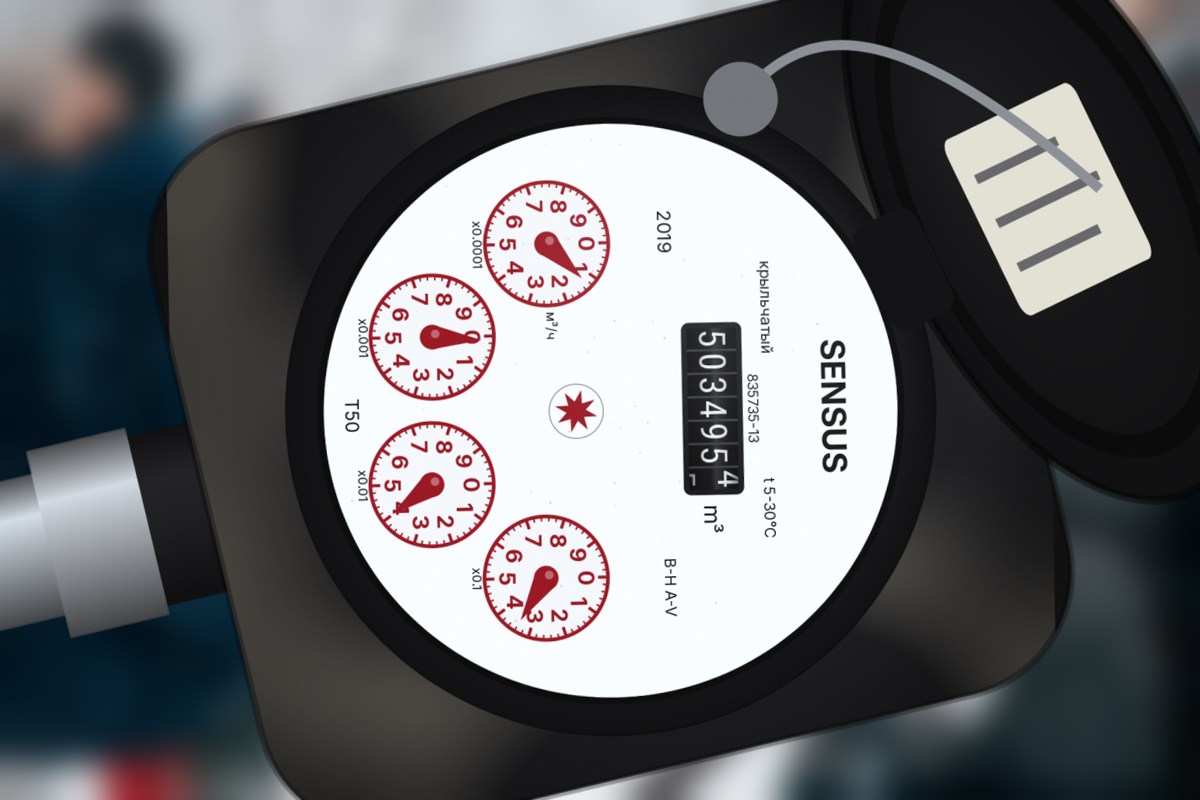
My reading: 5034954.3401 m³
